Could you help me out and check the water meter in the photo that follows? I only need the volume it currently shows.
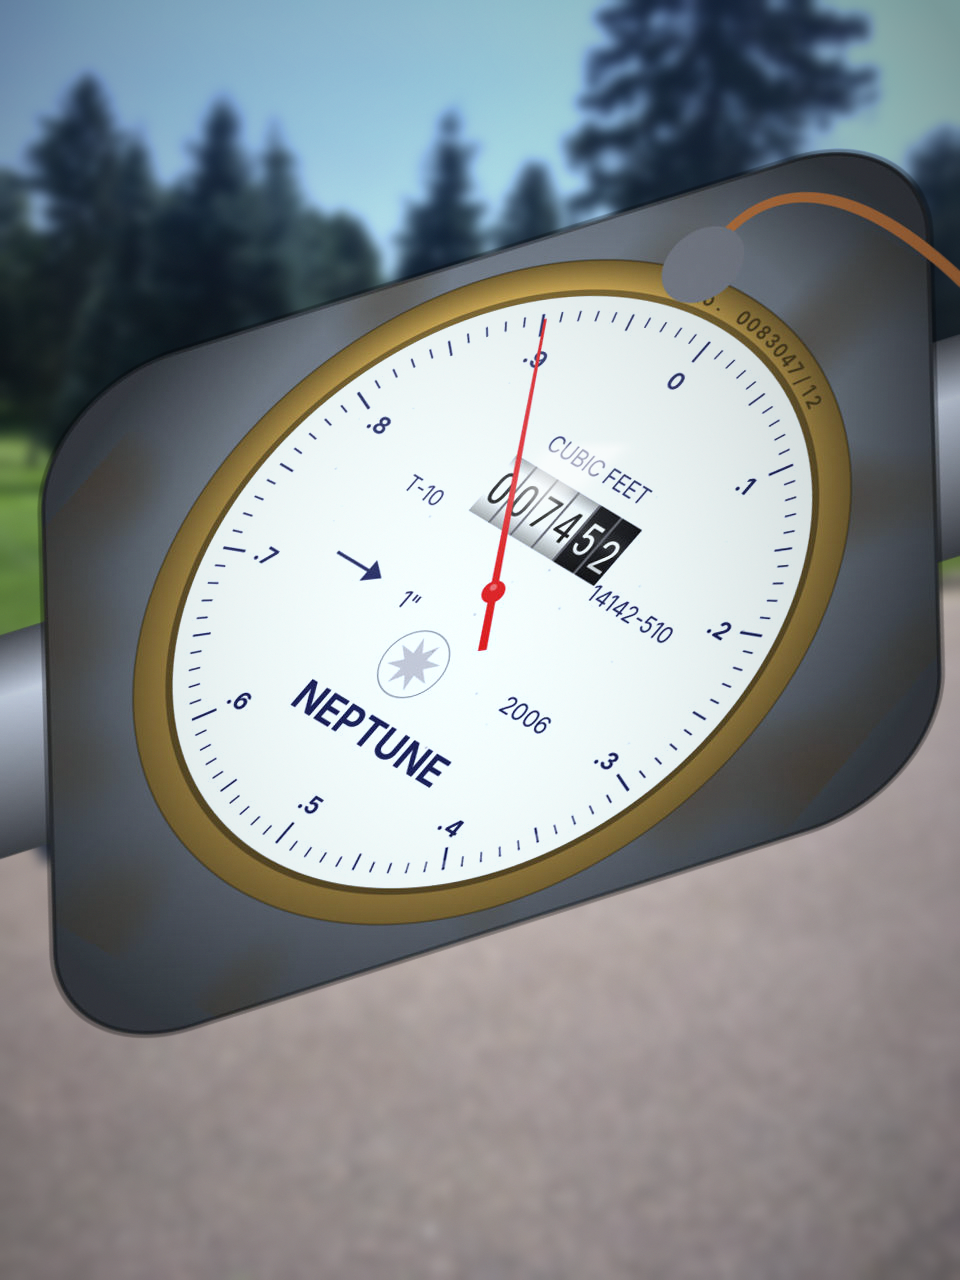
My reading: 7451.90 ft³
